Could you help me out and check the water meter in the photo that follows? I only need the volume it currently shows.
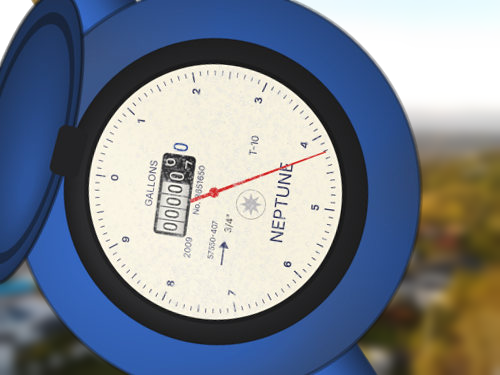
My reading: 64.2 gal
